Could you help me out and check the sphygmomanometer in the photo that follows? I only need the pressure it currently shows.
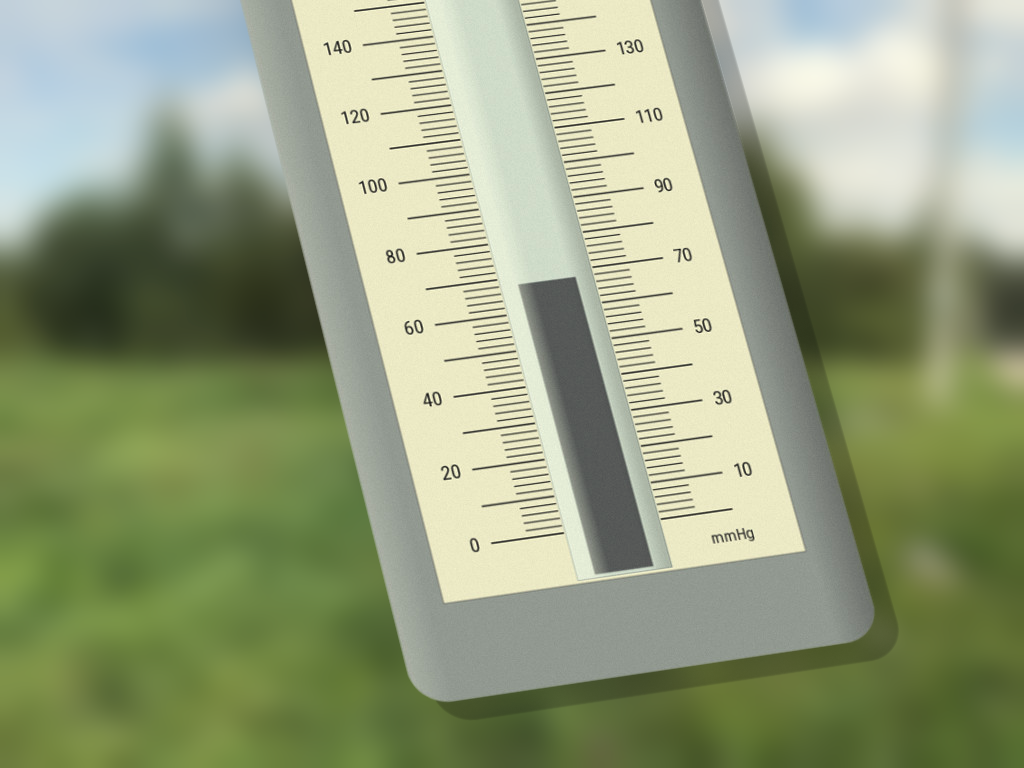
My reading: 68 mmHg
